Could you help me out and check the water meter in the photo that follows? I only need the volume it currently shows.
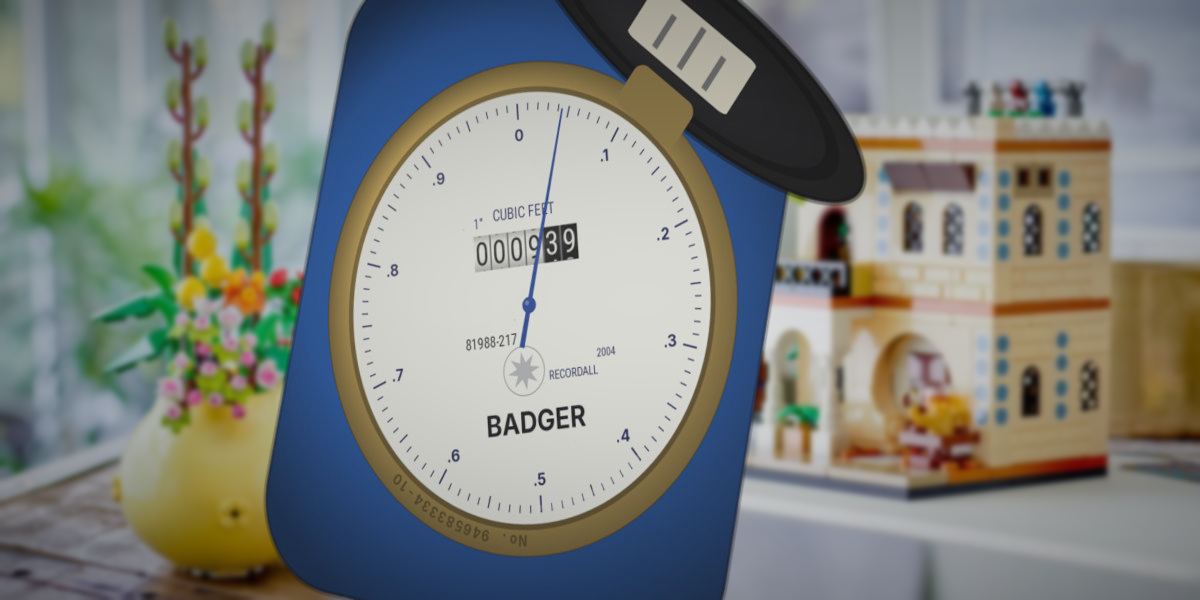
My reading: 939.04 ft³
